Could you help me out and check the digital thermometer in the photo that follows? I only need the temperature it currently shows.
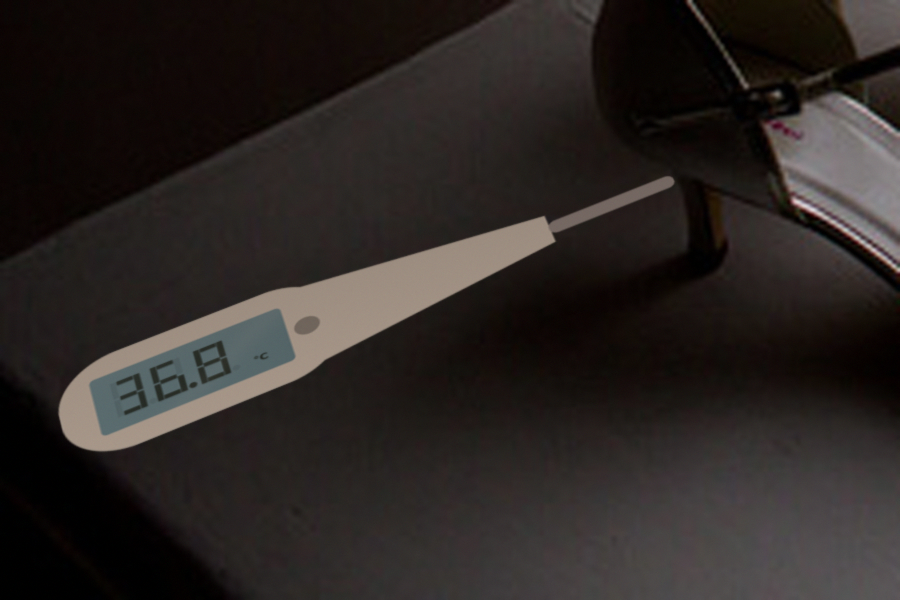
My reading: 36.8 °C
